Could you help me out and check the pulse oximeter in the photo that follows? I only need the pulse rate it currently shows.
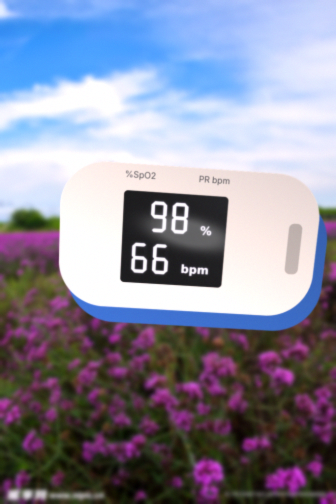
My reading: 66 bpm
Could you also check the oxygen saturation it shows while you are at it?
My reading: 98 %
